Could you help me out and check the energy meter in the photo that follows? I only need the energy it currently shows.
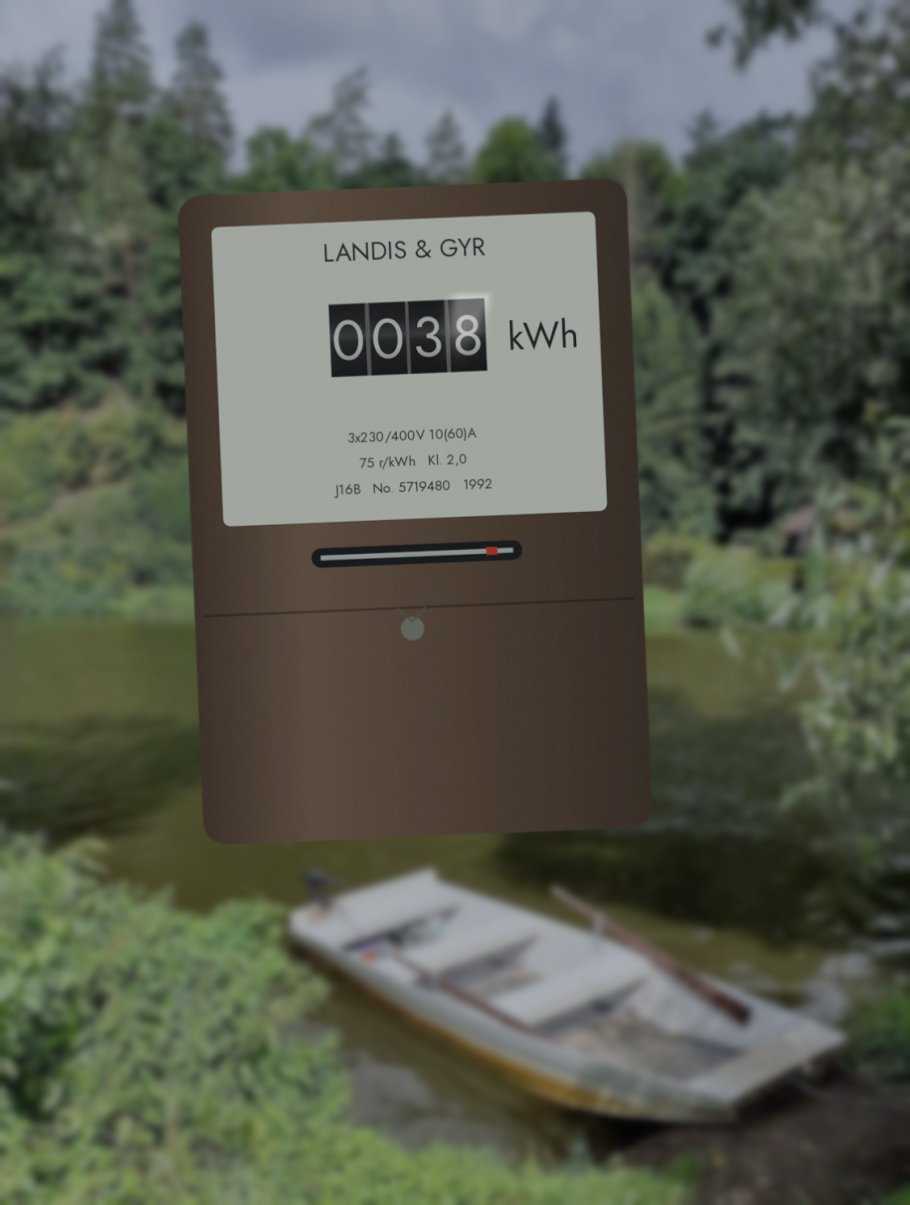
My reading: 38 kWh
